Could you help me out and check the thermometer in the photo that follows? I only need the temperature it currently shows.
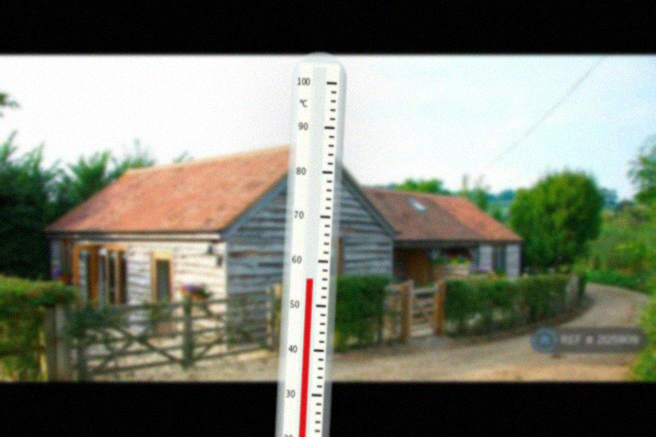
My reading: 56 °C
